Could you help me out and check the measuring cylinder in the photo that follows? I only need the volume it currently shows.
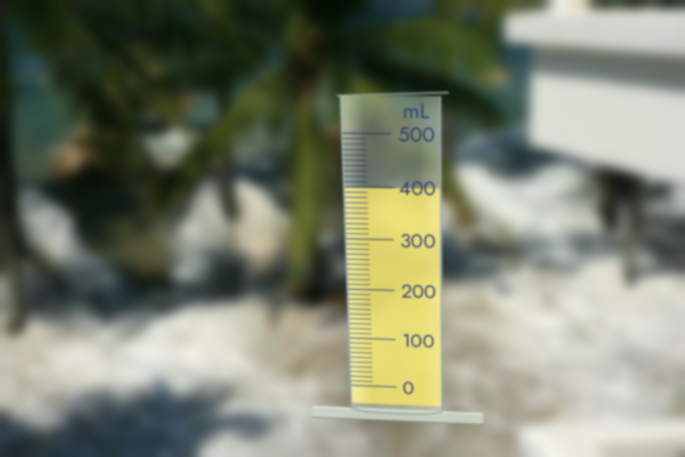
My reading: 400 mL
